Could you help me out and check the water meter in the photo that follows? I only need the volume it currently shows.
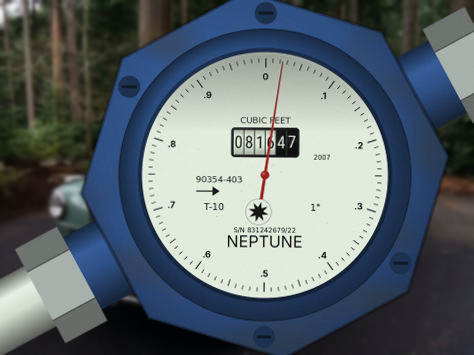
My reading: 81647.02 ft³
